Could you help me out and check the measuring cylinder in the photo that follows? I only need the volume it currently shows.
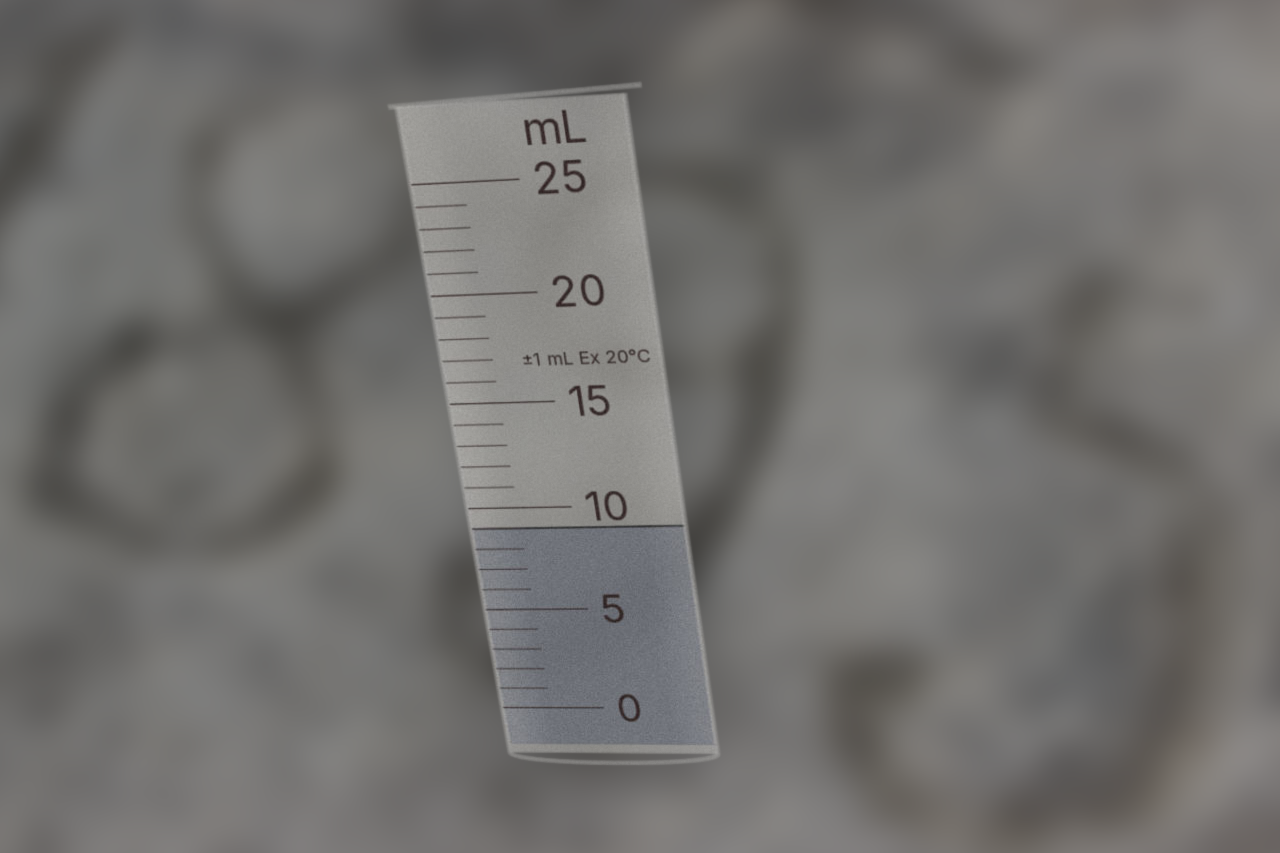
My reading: 9 mL
